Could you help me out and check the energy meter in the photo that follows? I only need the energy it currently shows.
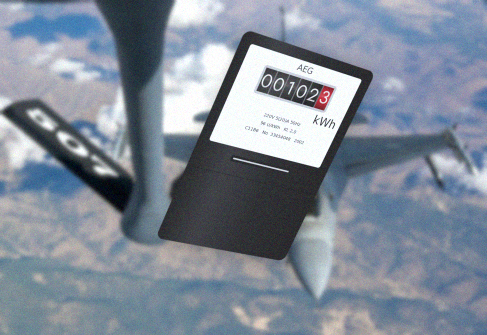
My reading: 102.3 kWh
